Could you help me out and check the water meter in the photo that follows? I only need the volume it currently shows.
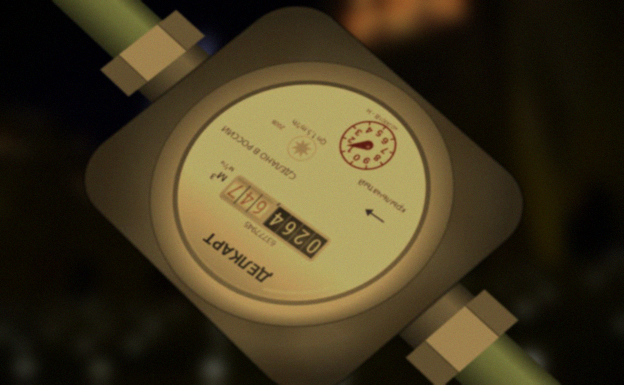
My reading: 264.6471 m³
